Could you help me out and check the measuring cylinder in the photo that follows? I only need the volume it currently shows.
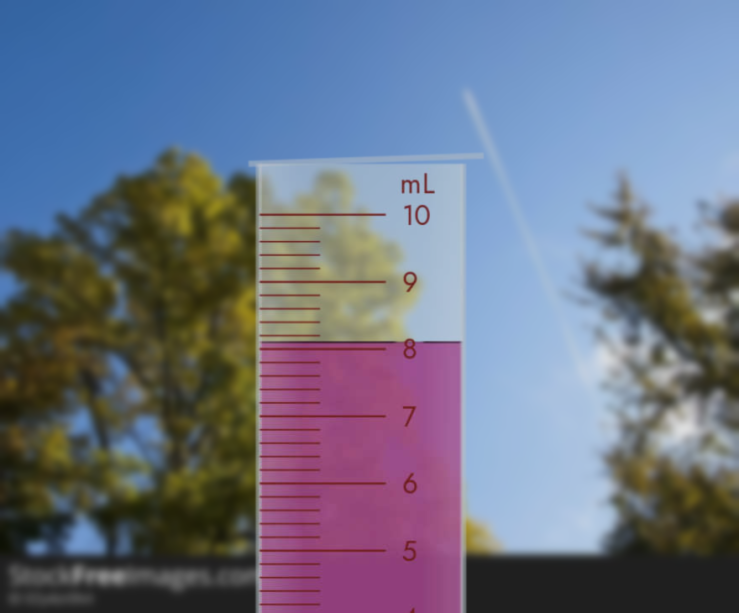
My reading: 8.1 mL
